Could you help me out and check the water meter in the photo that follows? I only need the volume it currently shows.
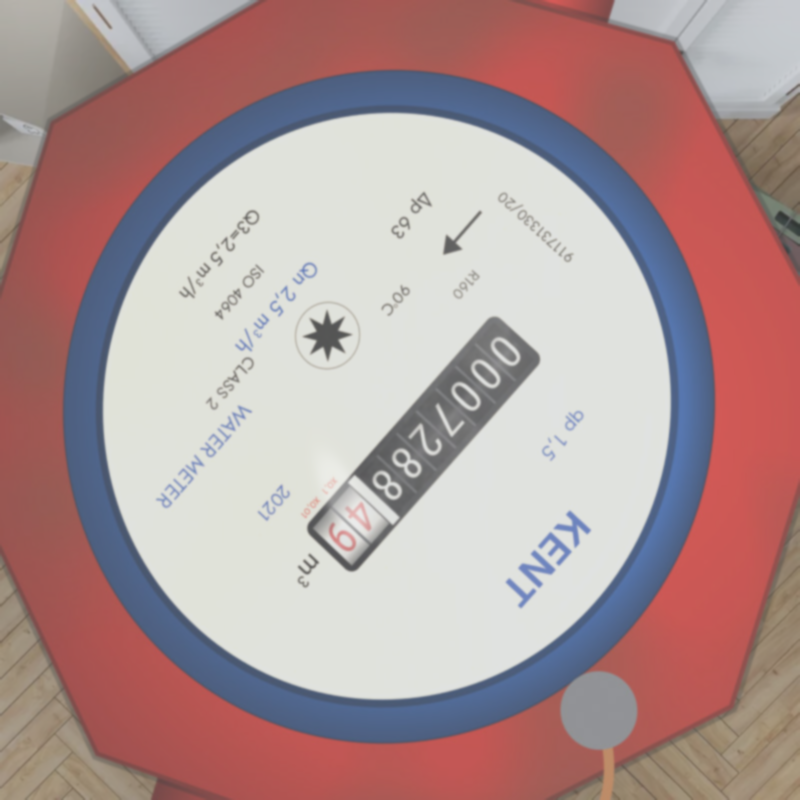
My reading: 7288.49 m³
